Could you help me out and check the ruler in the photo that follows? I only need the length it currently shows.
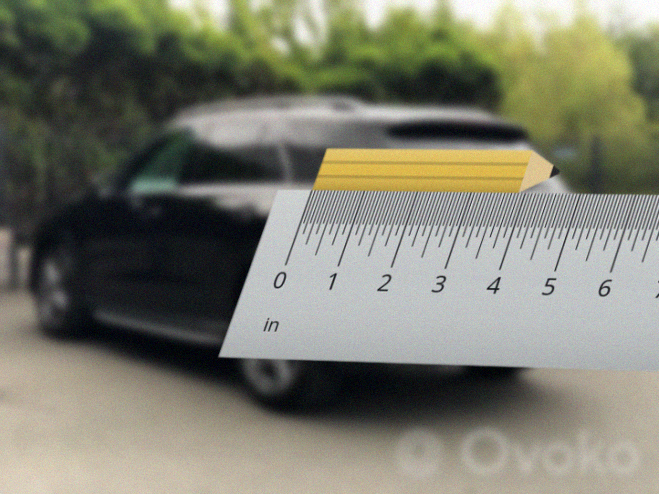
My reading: 4.5 in
